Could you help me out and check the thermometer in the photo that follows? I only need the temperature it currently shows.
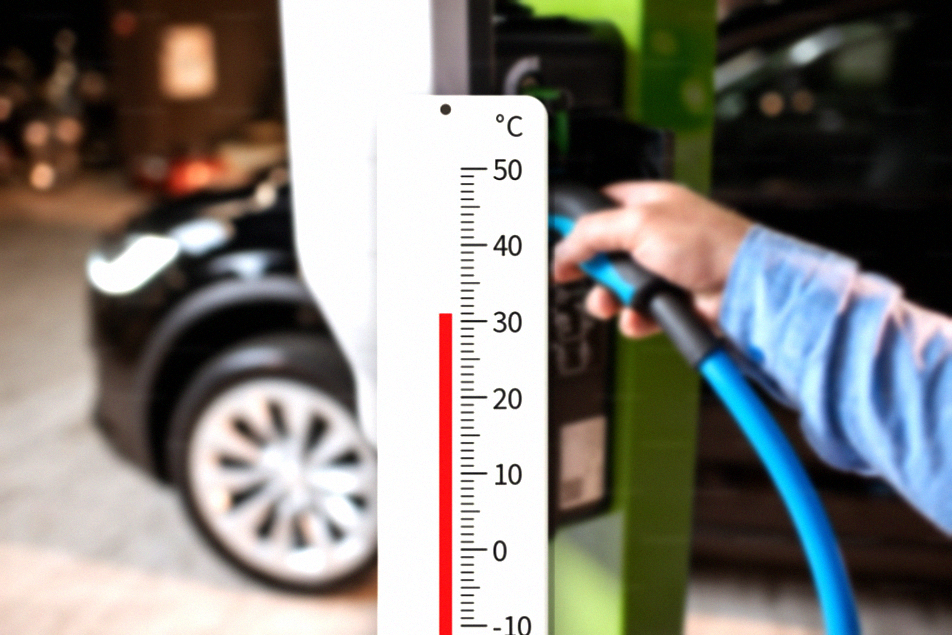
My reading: 31 °C
